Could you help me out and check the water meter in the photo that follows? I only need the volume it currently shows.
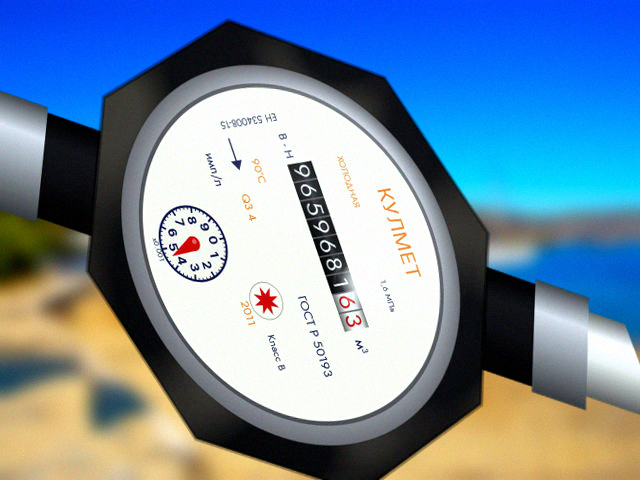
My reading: 9659681.634 m³
